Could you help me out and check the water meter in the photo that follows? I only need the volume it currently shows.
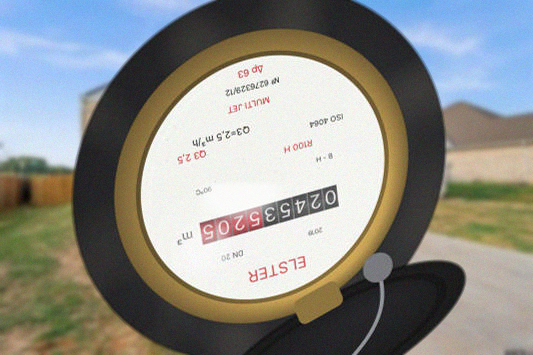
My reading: 2453.5205 m³
